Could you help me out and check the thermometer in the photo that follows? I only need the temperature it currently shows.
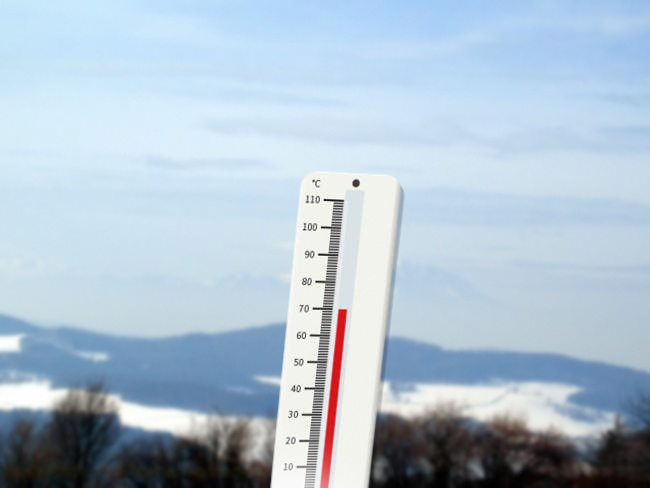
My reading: 70 °C
